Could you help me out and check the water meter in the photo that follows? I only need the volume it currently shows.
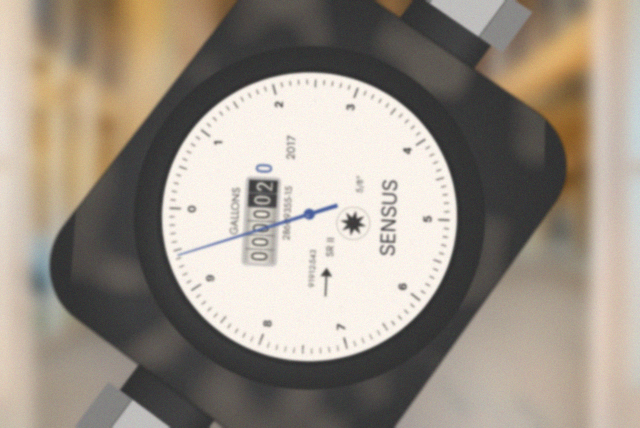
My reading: 19.4 gal
